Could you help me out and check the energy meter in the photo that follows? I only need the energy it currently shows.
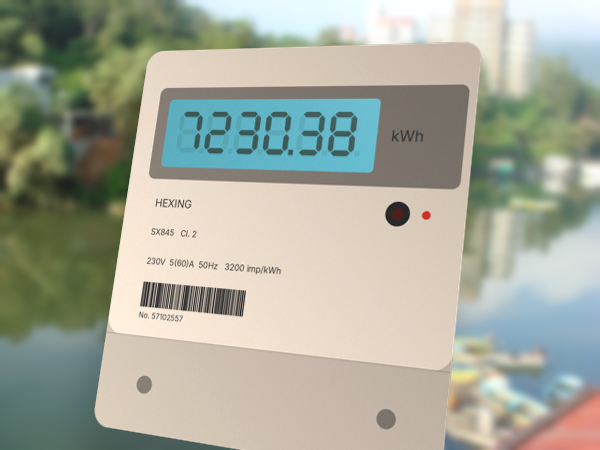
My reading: 7230.38 kWh
